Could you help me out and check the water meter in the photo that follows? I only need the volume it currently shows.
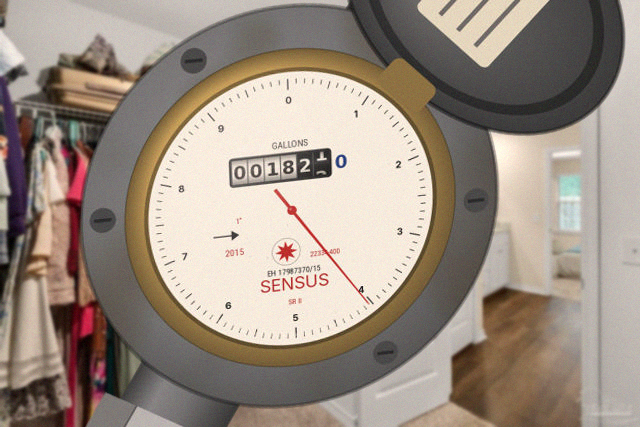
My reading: 18214.0 gal
